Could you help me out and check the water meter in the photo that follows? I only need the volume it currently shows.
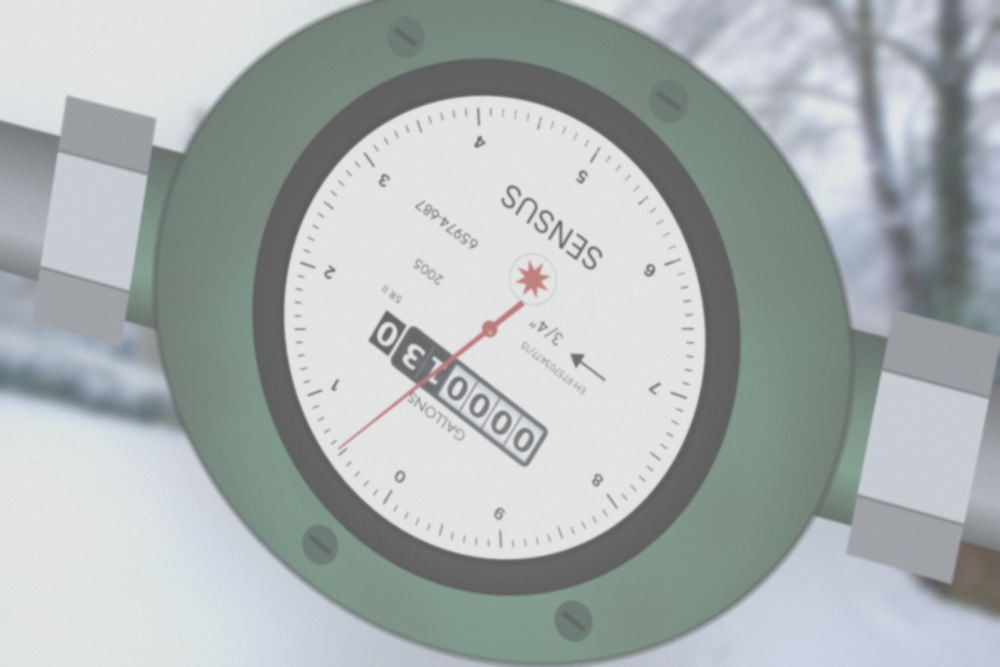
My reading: 130.5 gal
